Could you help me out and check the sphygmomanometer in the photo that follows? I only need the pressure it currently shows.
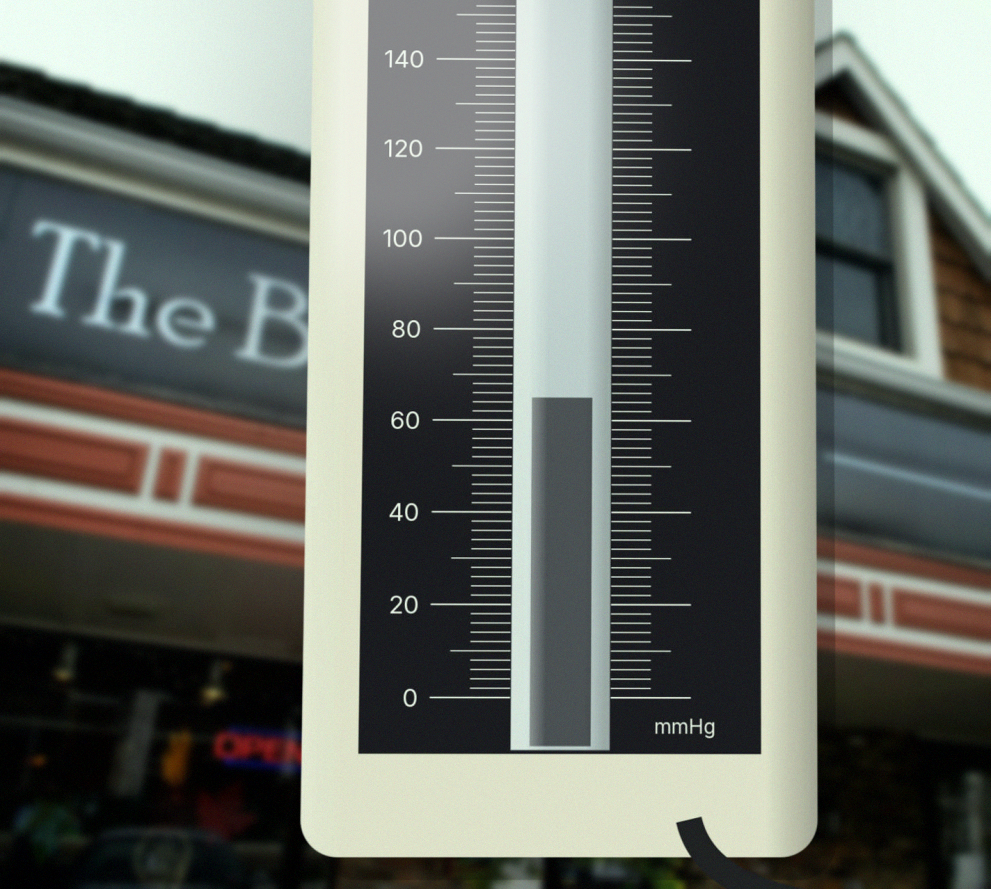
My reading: 65 mmHg
